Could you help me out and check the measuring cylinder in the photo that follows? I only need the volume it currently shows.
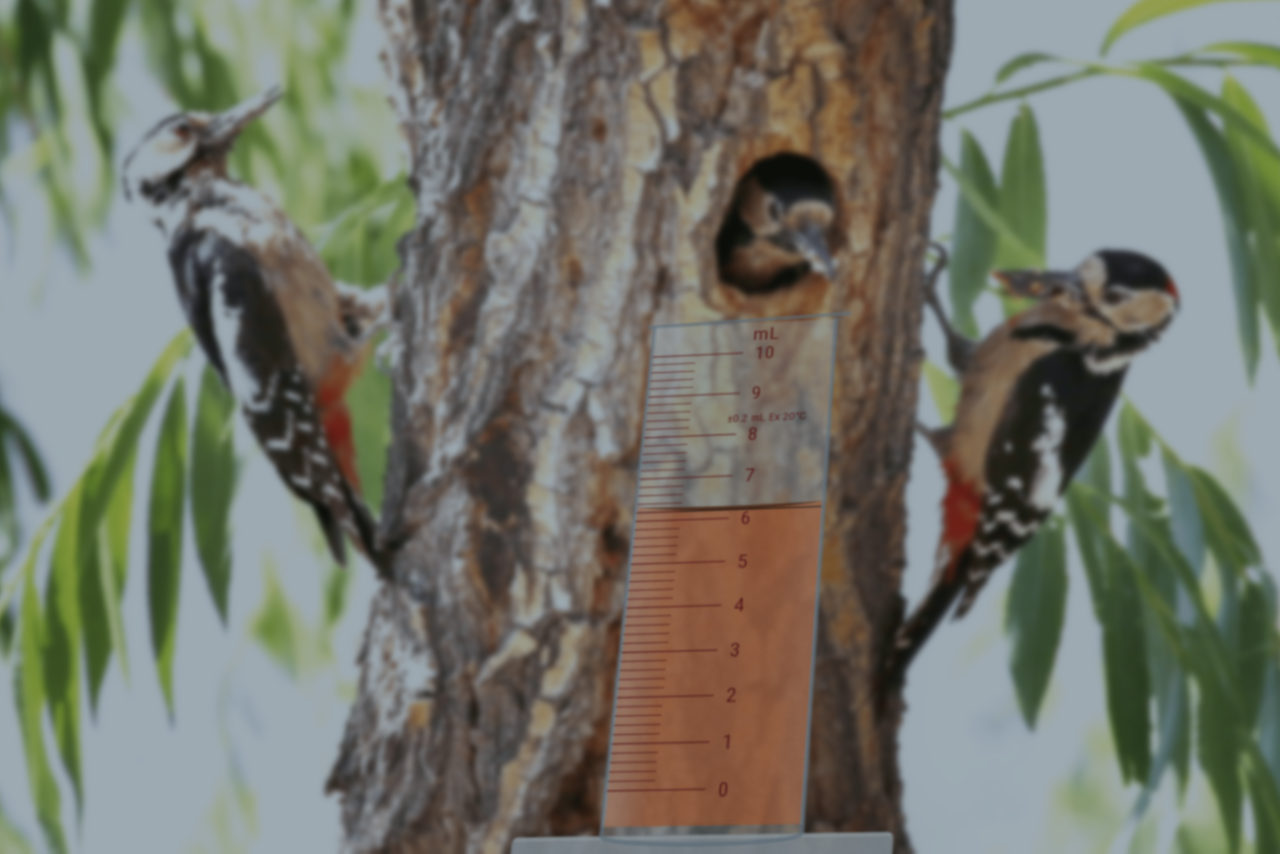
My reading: 6.2 mL
